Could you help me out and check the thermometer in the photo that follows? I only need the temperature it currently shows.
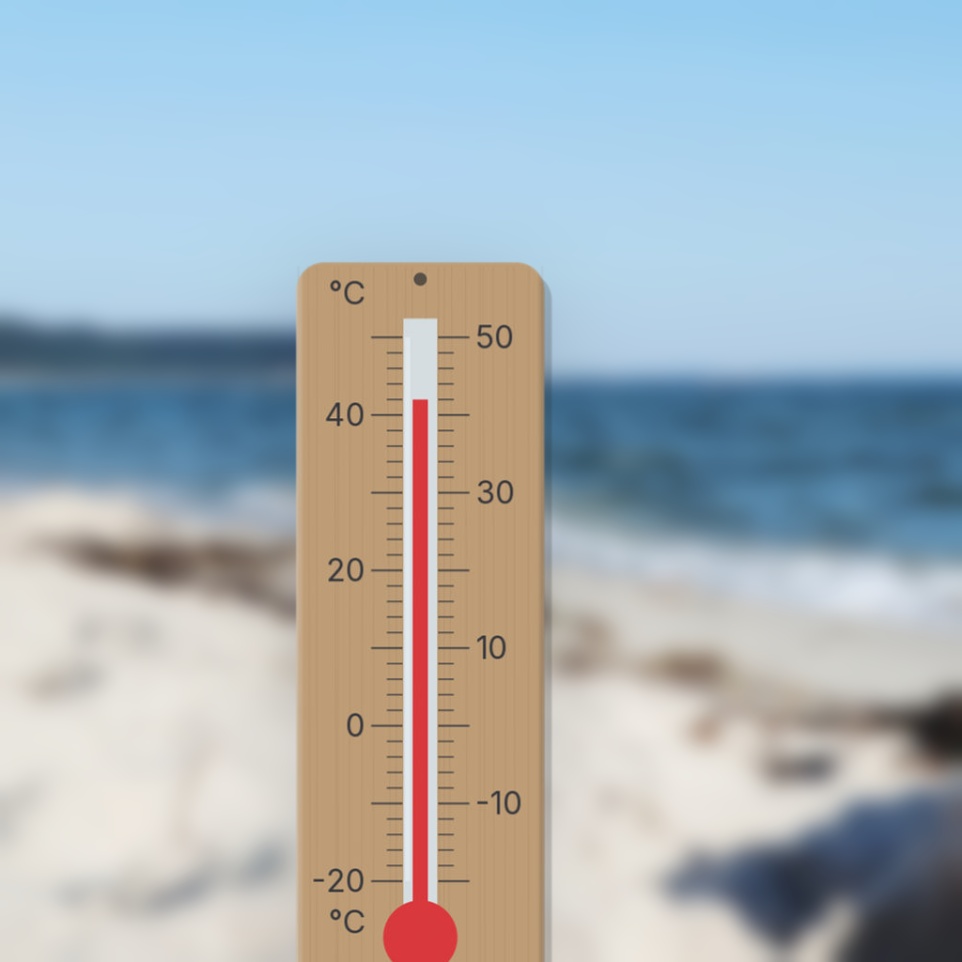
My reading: 42 °C
